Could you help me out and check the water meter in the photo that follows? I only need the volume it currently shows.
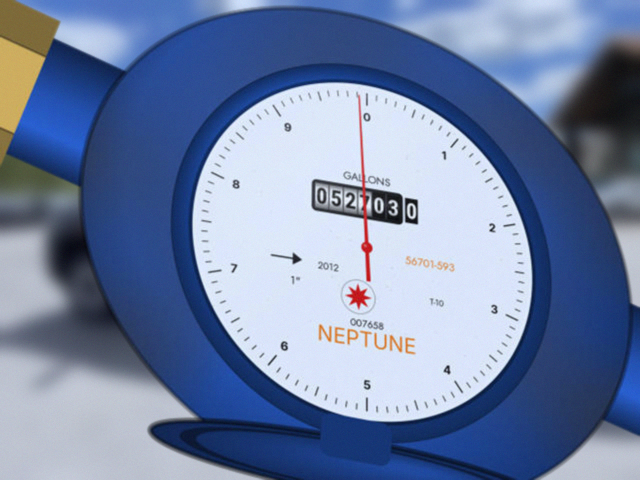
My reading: 527029.9 gal
